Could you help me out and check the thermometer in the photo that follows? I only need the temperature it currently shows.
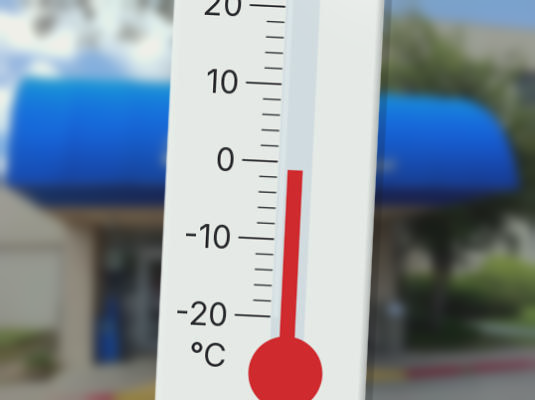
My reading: -1 °C
